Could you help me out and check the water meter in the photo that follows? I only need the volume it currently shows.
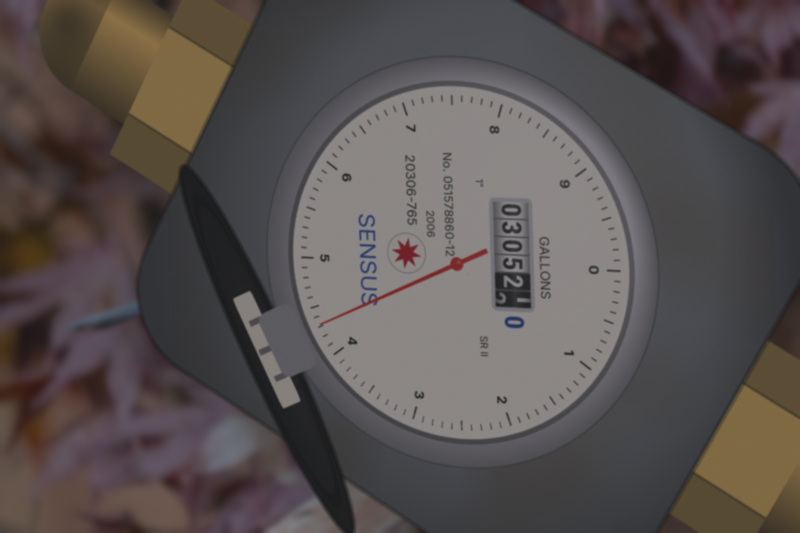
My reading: 305214.3 gal
